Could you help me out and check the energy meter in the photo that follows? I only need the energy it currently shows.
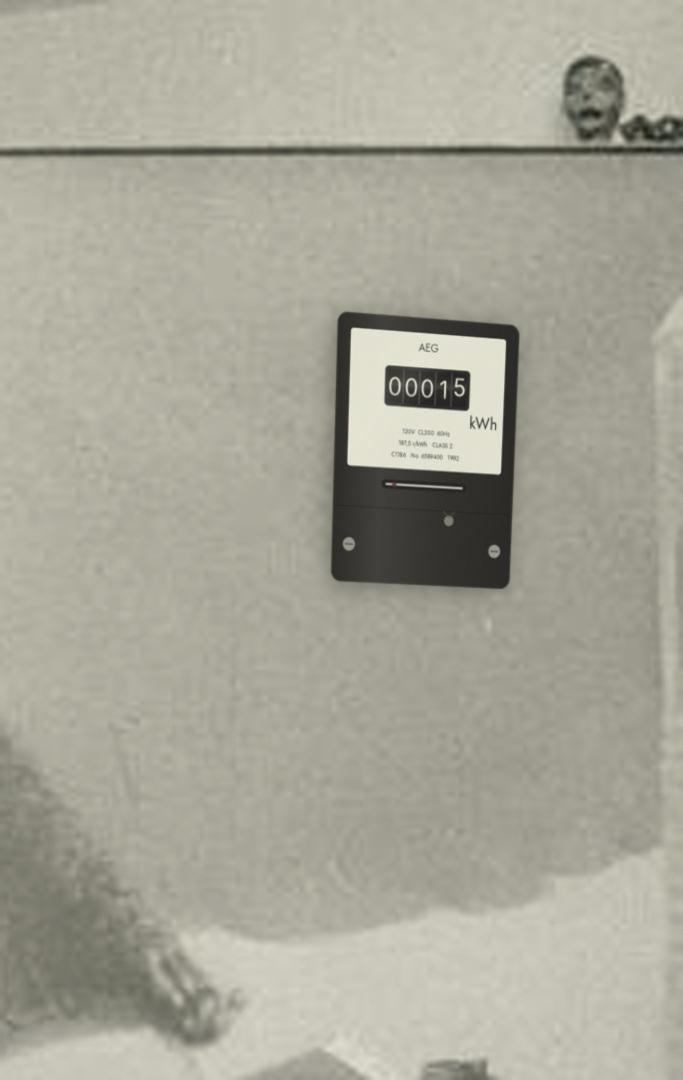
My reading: 15 kWh
